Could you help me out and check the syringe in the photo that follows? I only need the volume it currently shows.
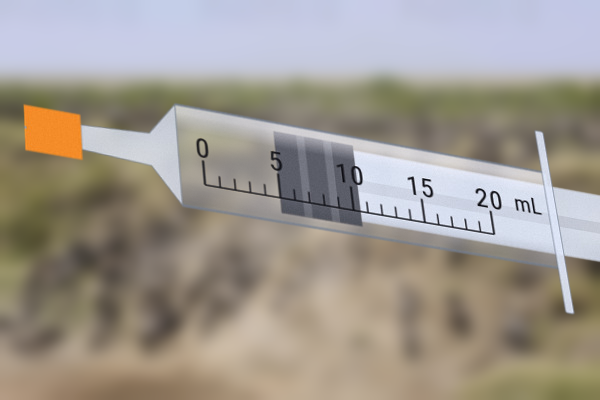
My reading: 5 mL
